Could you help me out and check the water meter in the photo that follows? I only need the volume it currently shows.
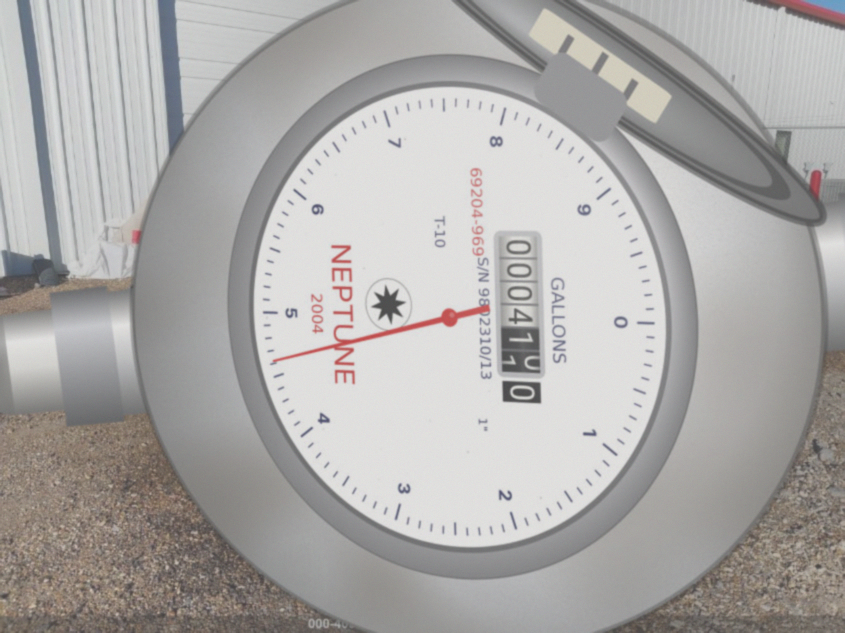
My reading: 4104.6 gal
